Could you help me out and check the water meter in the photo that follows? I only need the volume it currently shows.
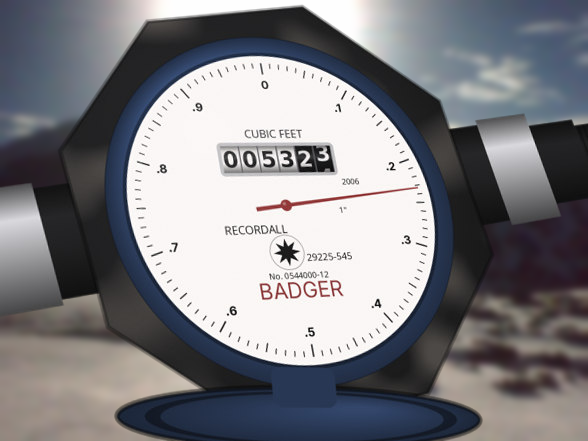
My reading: 5323.23 ft³
